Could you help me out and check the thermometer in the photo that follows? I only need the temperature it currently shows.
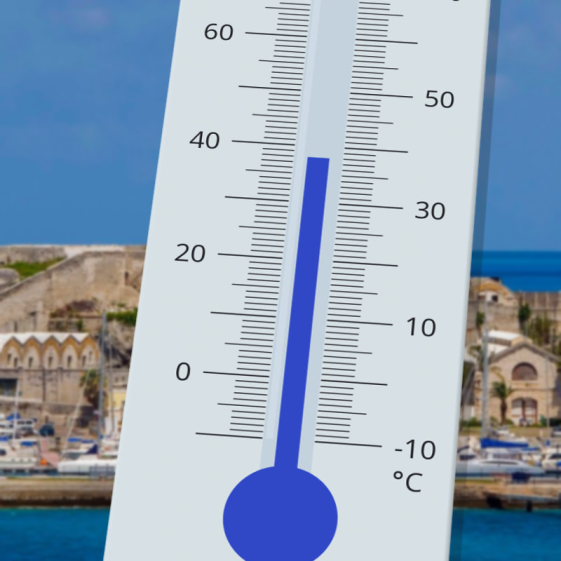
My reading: 38 °C
